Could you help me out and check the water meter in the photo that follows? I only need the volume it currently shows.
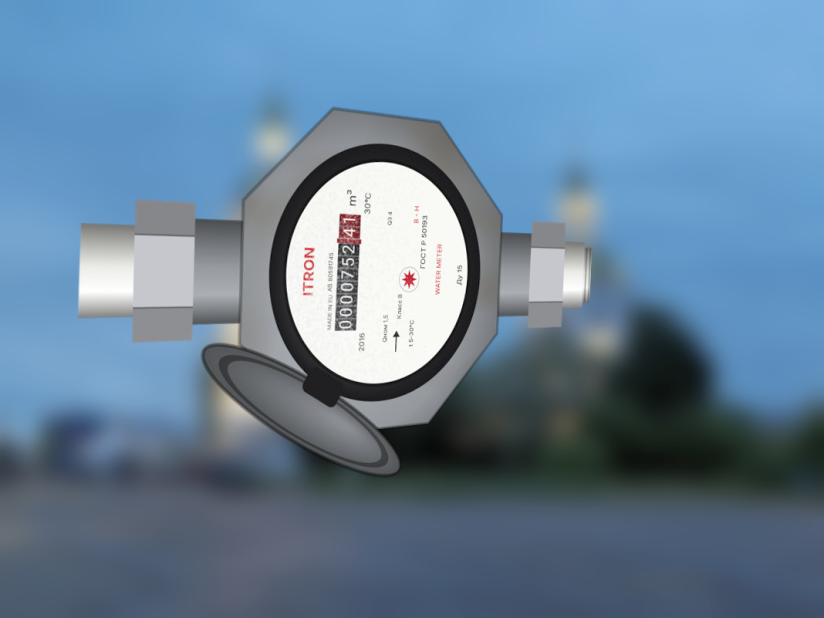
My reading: 752.41 m³
